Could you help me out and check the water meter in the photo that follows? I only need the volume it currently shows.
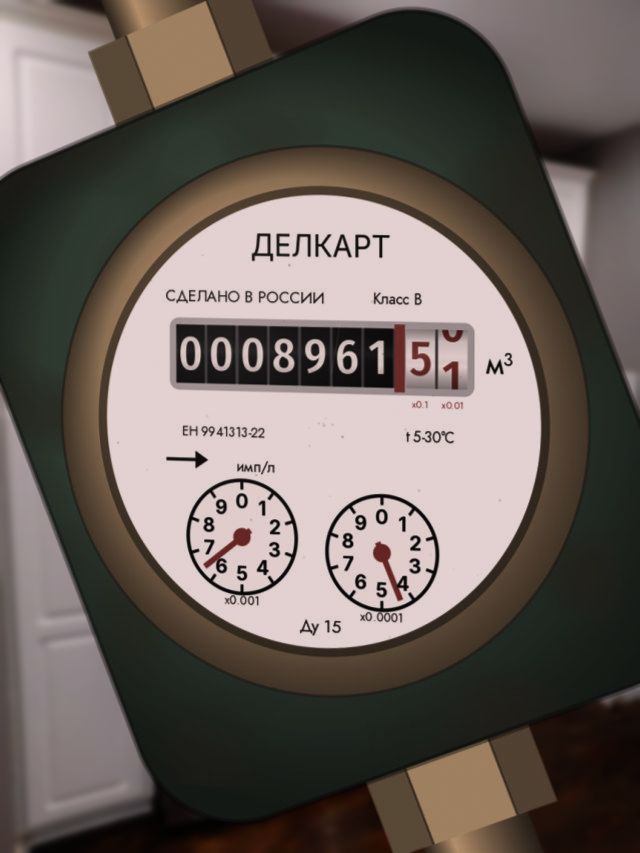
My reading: 8961.5064 m³
